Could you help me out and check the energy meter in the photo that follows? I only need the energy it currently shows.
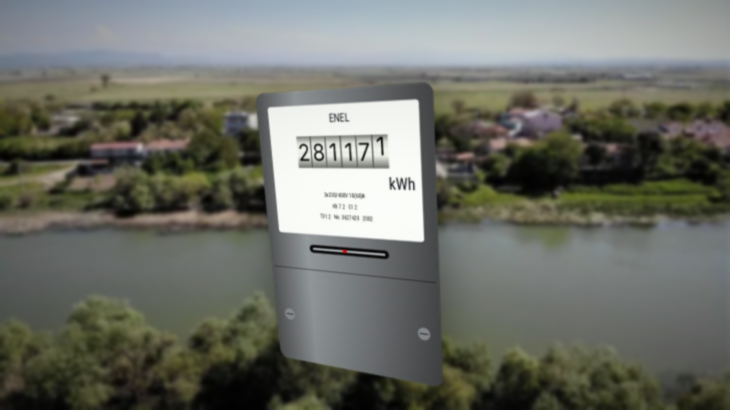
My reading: 281171 kWh
